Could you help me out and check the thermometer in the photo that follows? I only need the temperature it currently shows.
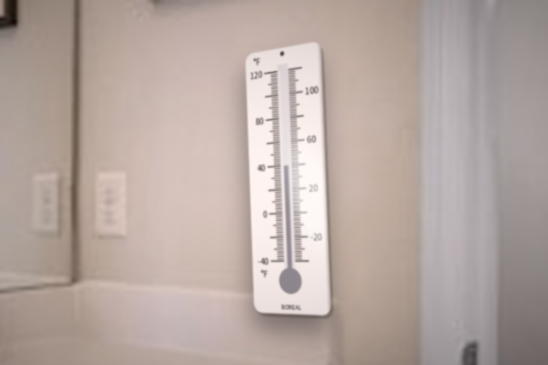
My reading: 40 °F
